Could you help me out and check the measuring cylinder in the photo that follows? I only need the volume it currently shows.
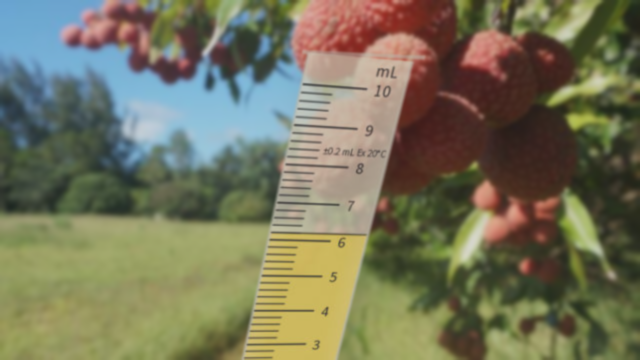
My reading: 6.2 mL
